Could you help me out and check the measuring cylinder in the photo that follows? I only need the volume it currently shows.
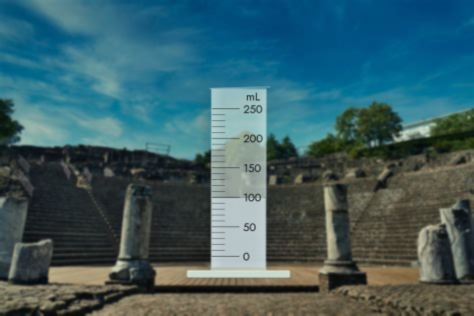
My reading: 100 mL
